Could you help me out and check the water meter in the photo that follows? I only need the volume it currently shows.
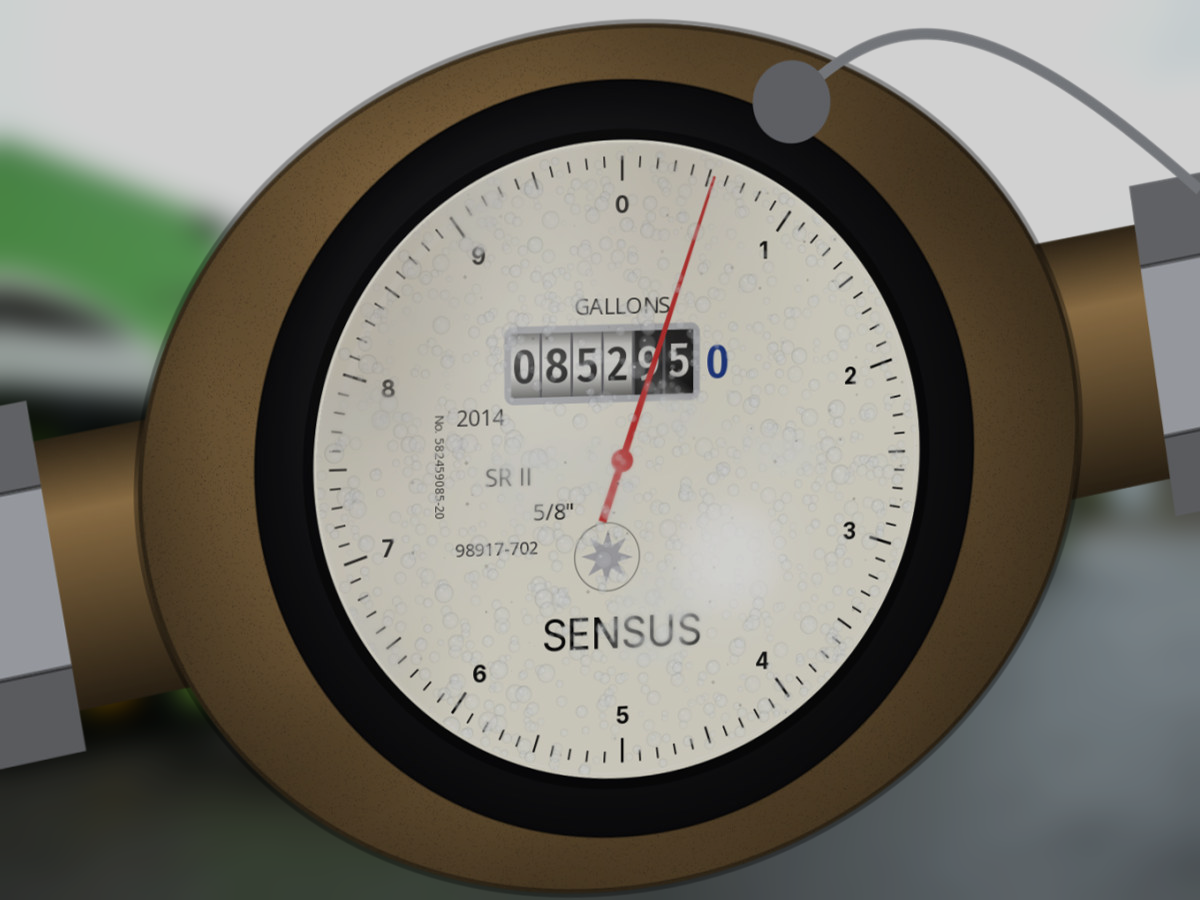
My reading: 852950.5 gal
